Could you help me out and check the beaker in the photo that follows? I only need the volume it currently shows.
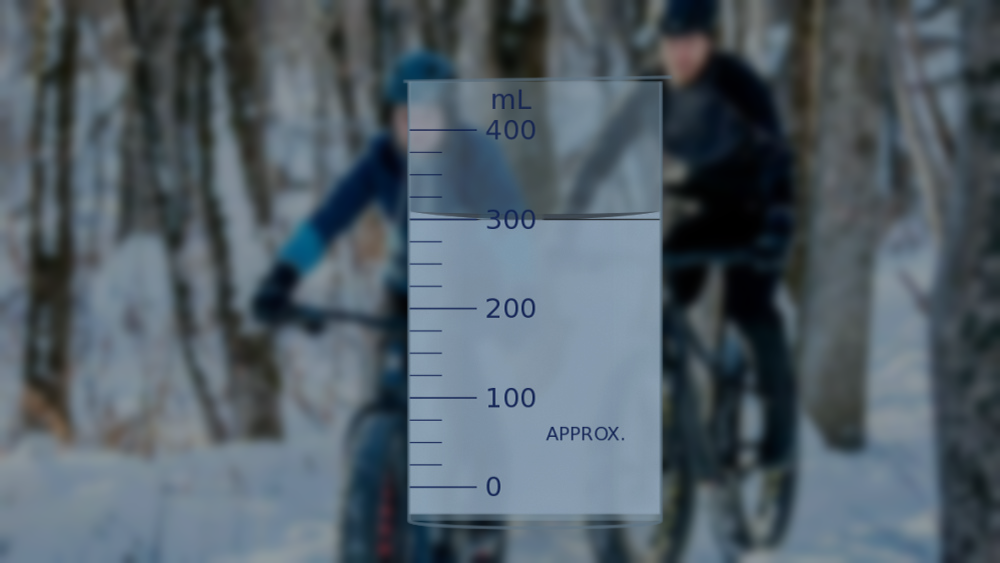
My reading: 300 mL
